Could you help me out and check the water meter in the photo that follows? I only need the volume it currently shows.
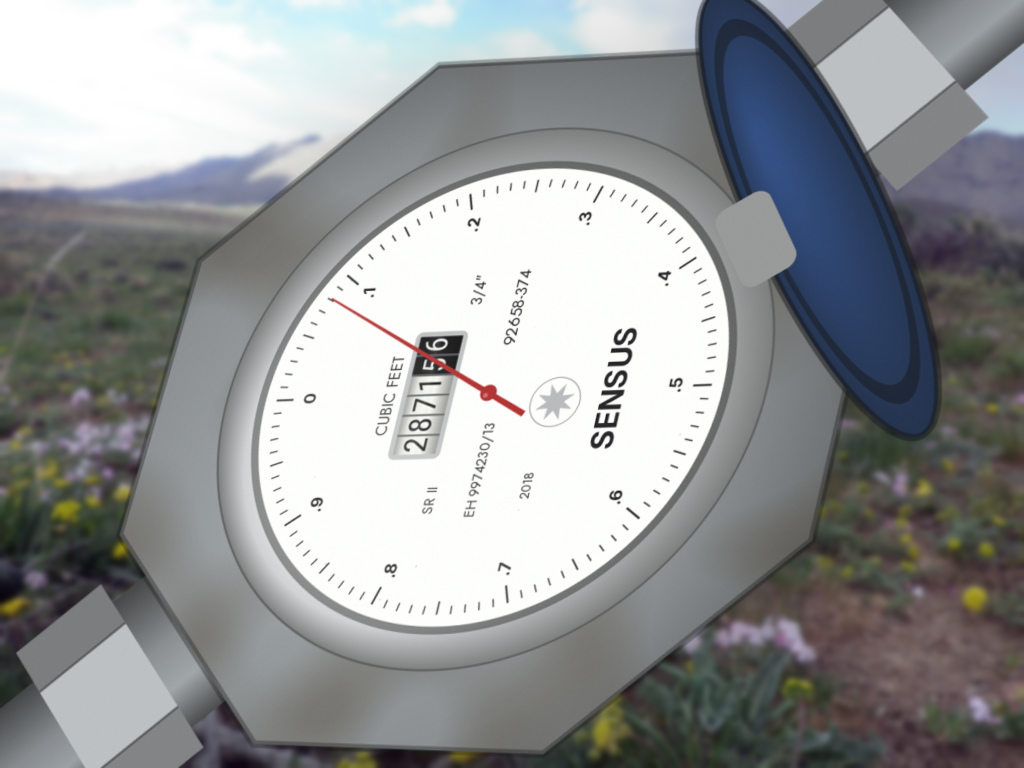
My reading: 287156.08 ft³
